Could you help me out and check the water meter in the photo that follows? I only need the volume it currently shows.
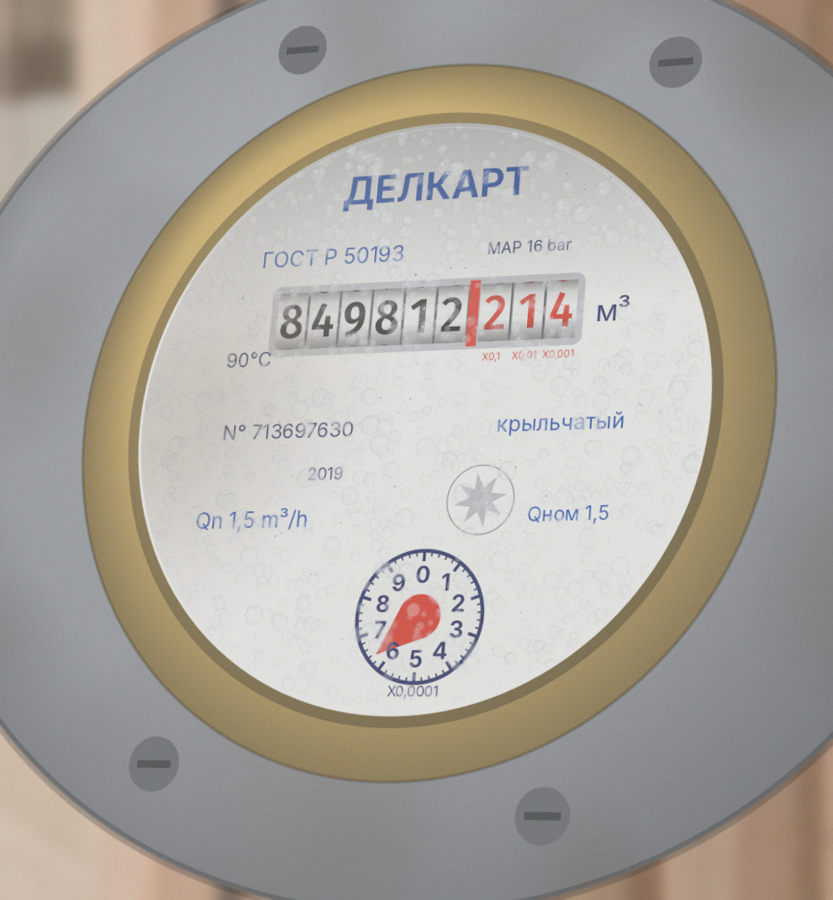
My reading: 849812.2146 m³
